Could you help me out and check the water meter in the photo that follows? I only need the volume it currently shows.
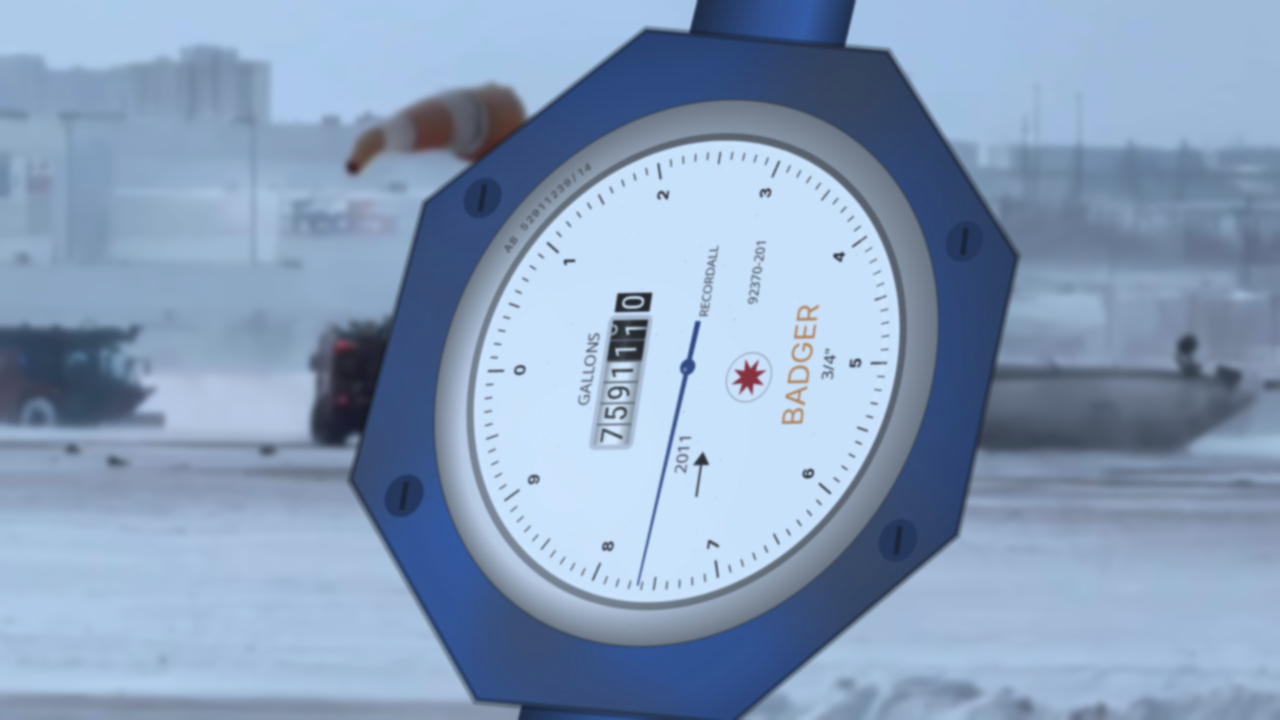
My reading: 7591107.6 gal
